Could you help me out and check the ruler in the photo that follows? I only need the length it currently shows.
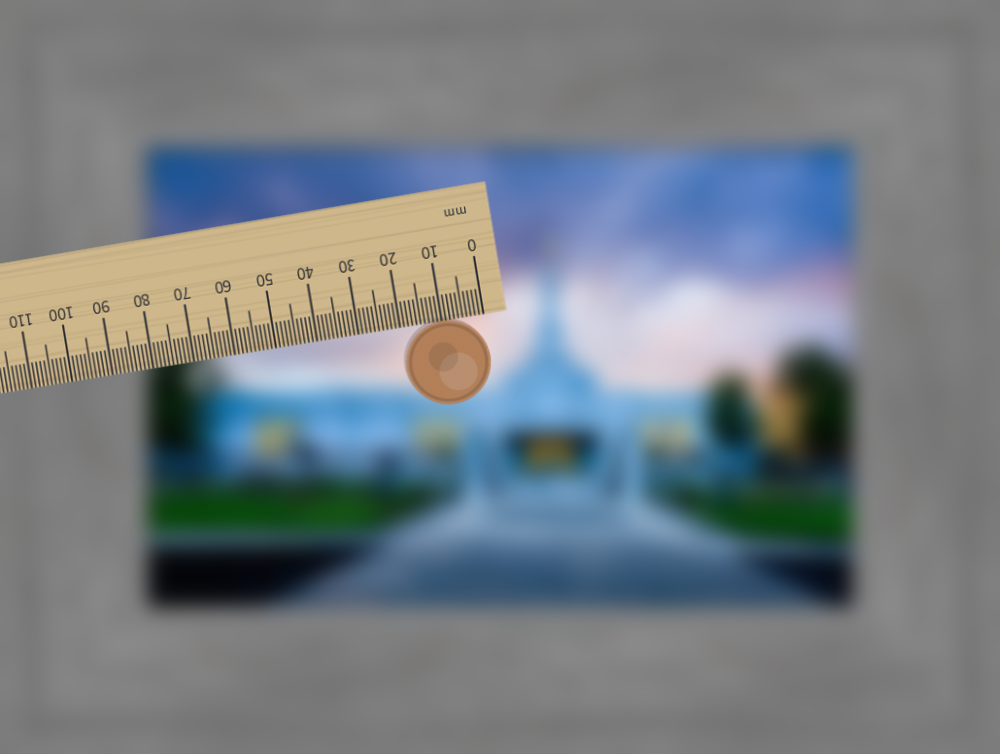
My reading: 20 mm
